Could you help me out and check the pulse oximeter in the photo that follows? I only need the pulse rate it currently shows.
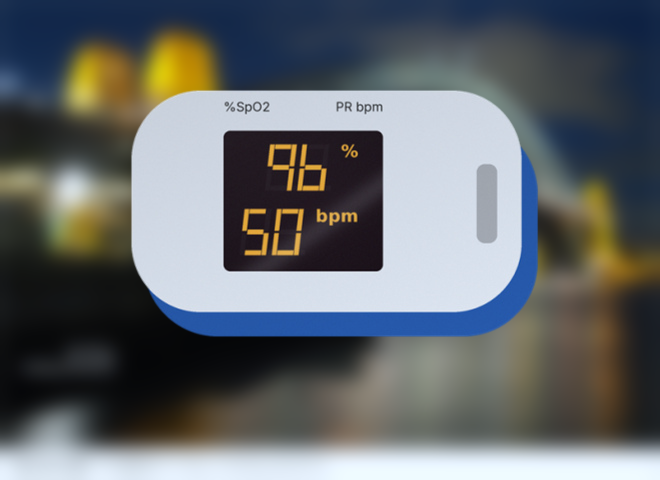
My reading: 50 bpm
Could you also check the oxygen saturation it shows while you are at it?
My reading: 96 %
